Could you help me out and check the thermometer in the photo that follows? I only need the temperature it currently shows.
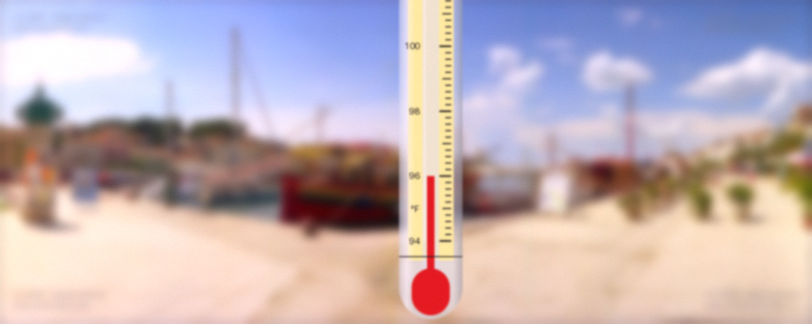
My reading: 96 °F
